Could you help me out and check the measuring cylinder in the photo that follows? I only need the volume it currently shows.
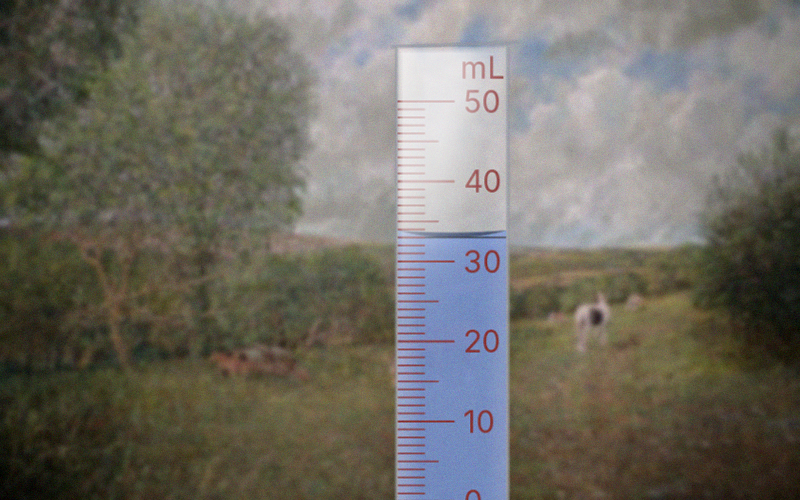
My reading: 33 mL
